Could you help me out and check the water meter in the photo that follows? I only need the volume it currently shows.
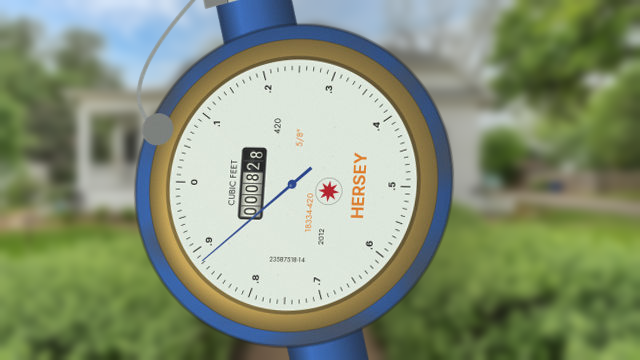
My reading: 827.88 ft³
